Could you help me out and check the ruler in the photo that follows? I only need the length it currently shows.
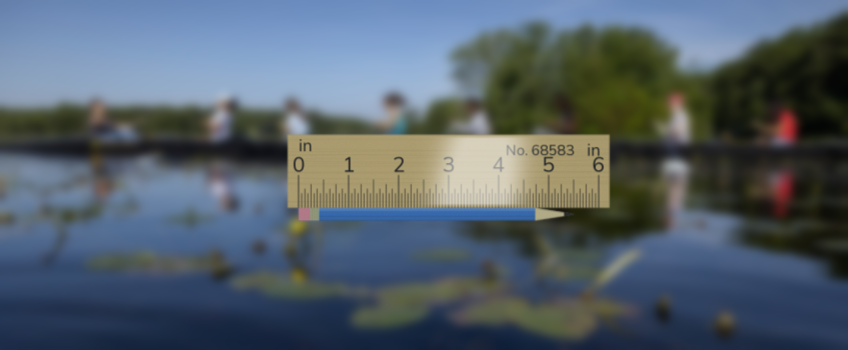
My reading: 5.5 in
